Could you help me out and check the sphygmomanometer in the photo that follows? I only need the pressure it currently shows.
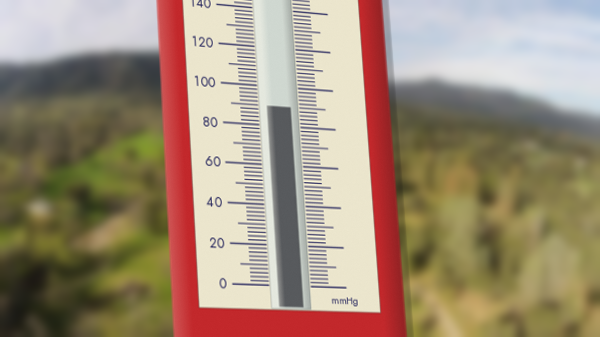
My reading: 90 mmHg
